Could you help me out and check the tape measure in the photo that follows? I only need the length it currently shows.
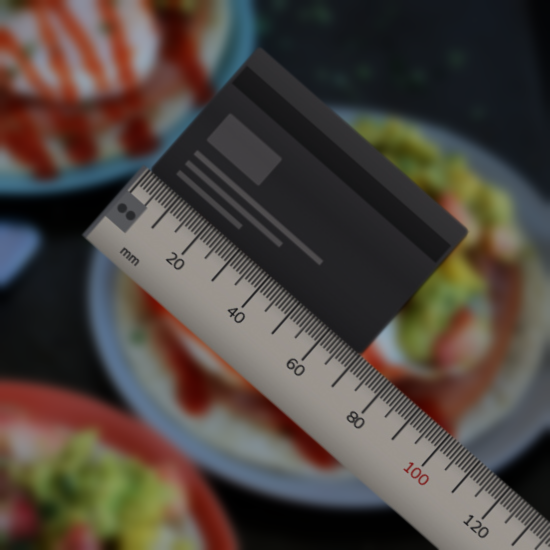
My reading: 70 mm
